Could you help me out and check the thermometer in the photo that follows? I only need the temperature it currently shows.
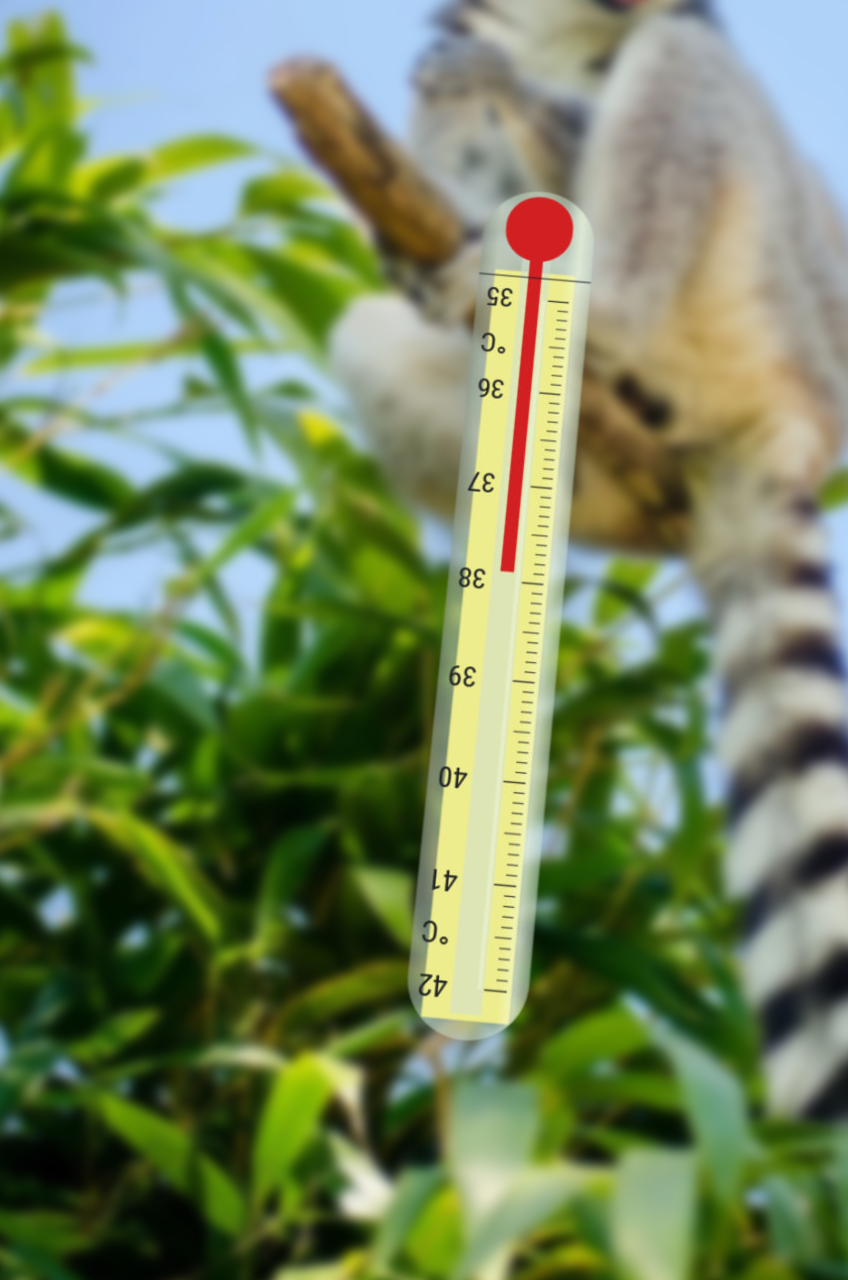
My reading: 37.9 °C
